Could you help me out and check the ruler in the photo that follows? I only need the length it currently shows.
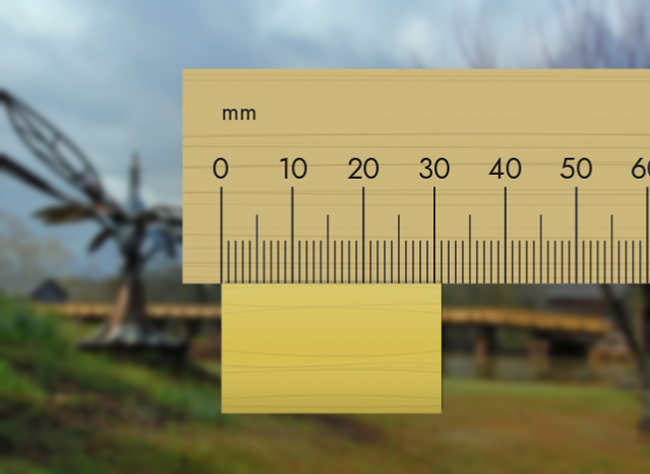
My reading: 31 mm
